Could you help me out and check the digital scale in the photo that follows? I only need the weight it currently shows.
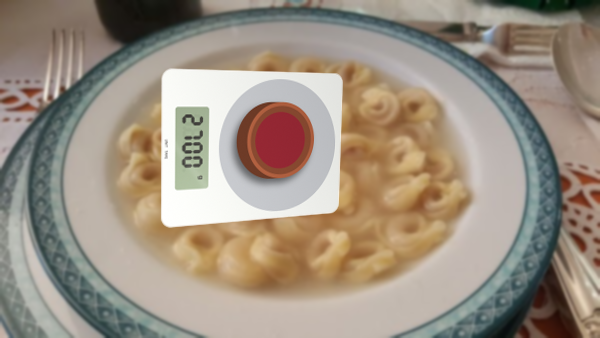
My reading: 2700 g
